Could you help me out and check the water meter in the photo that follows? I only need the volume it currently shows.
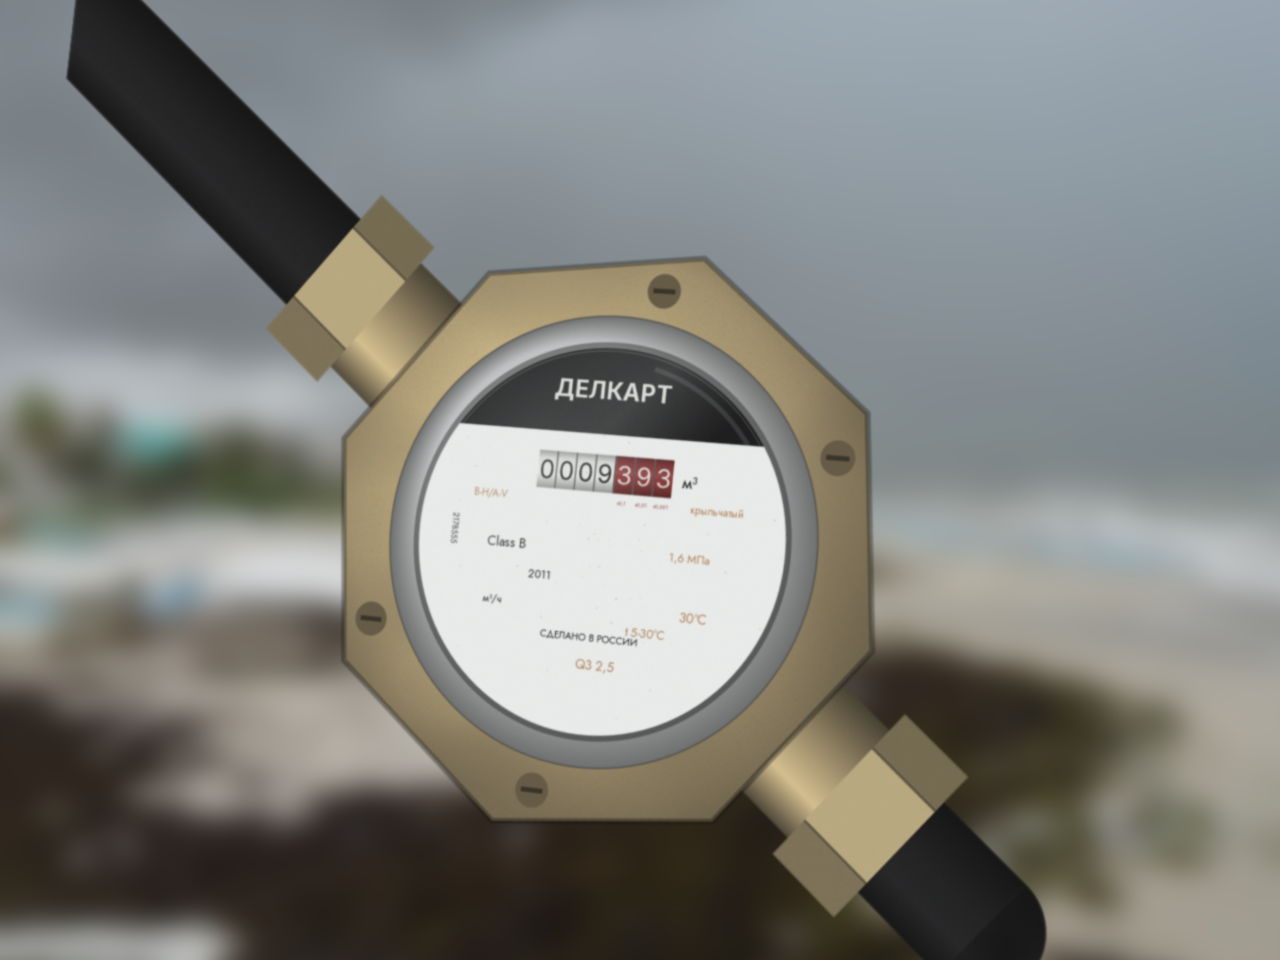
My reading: 9.393 m³
